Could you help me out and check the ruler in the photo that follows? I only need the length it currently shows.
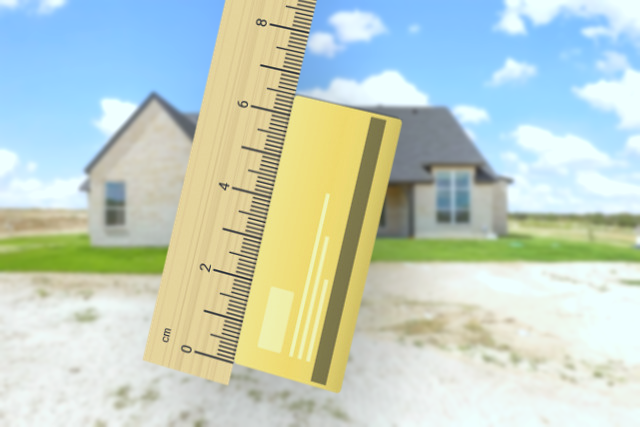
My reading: 6.5 cm
